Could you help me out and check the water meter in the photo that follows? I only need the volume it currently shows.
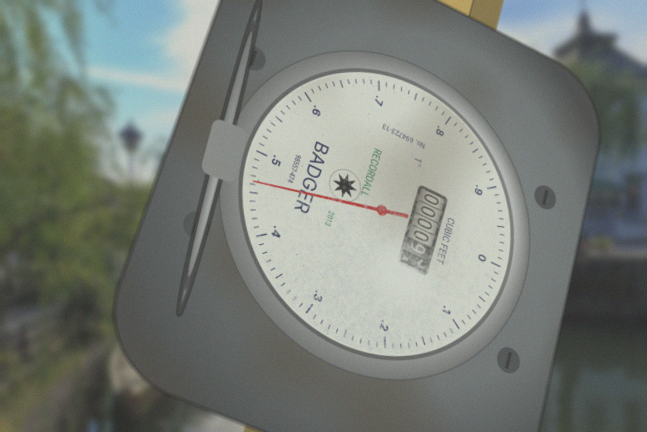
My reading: 93.46 ft³
